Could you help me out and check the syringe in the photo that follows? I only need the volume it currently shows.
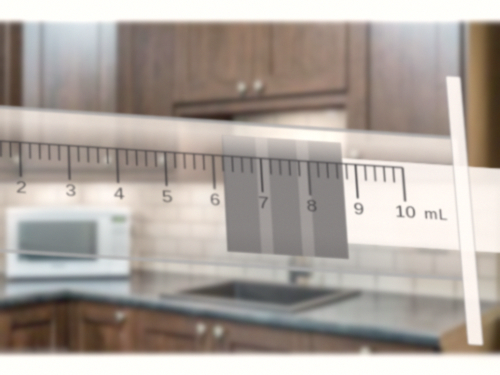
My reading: 6.2 mL
